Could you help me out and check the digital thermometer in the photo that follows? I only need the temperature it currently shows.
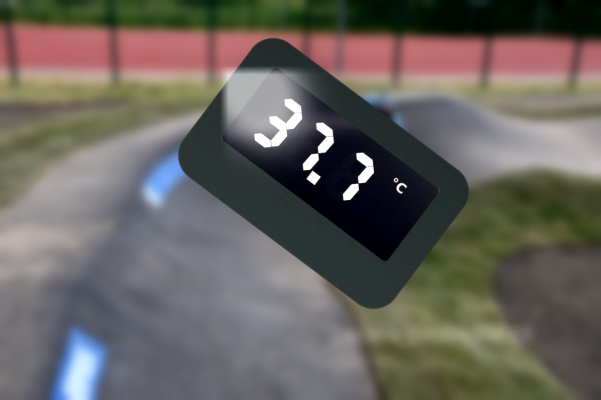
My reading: 37.7 °C
